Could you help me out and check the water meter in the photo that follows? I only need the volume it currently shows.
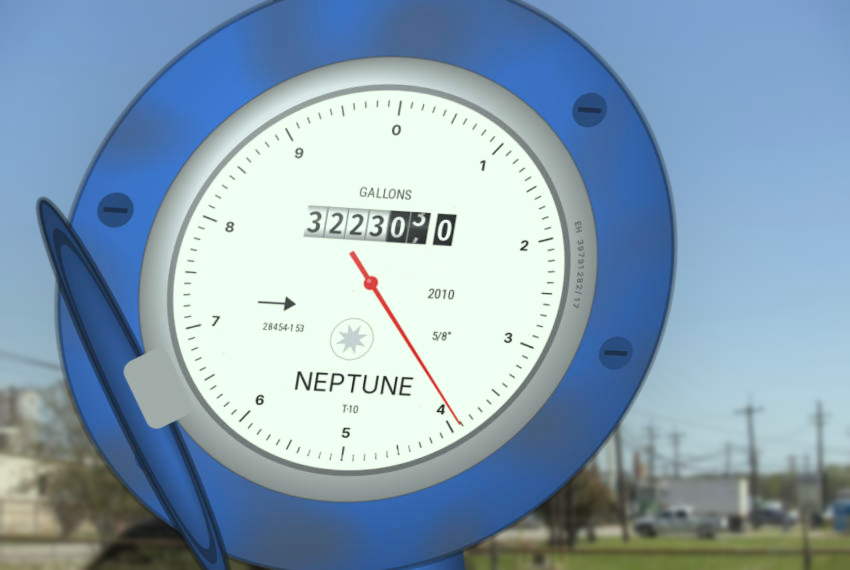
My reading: 3223033.9 gal
